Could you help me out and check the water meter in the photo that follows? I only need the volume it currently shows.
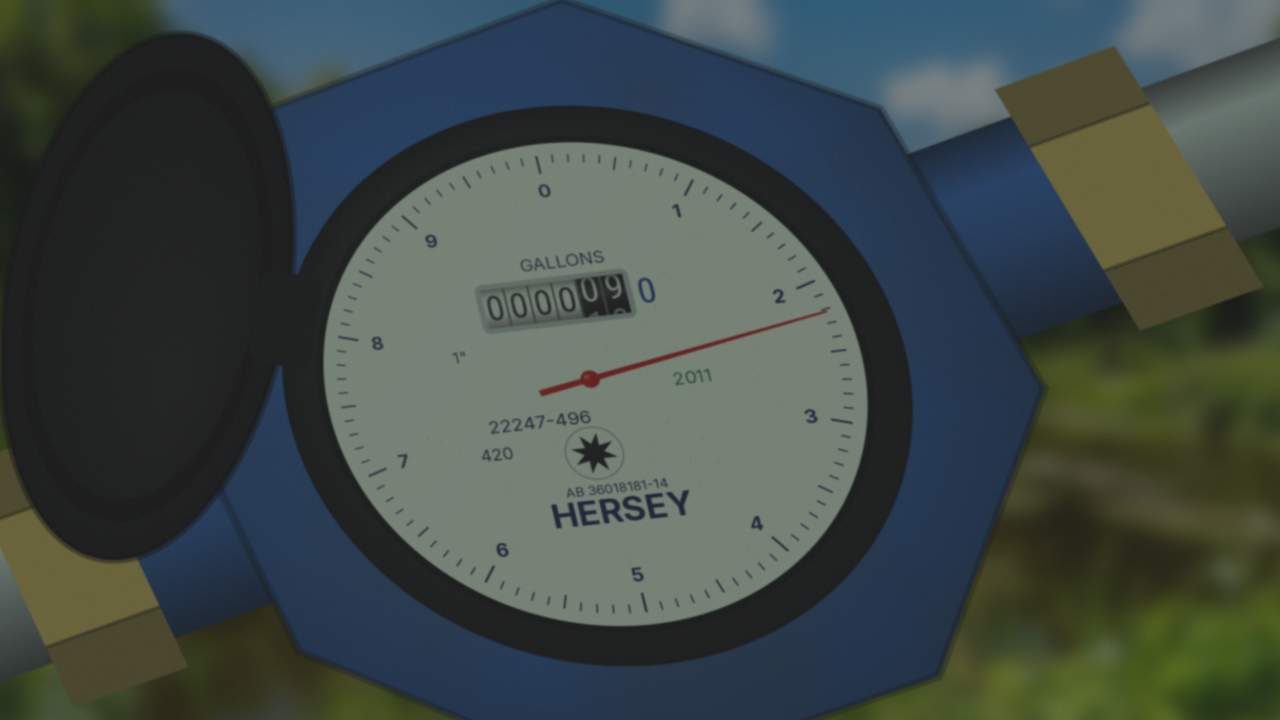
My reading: 92.2 gal
